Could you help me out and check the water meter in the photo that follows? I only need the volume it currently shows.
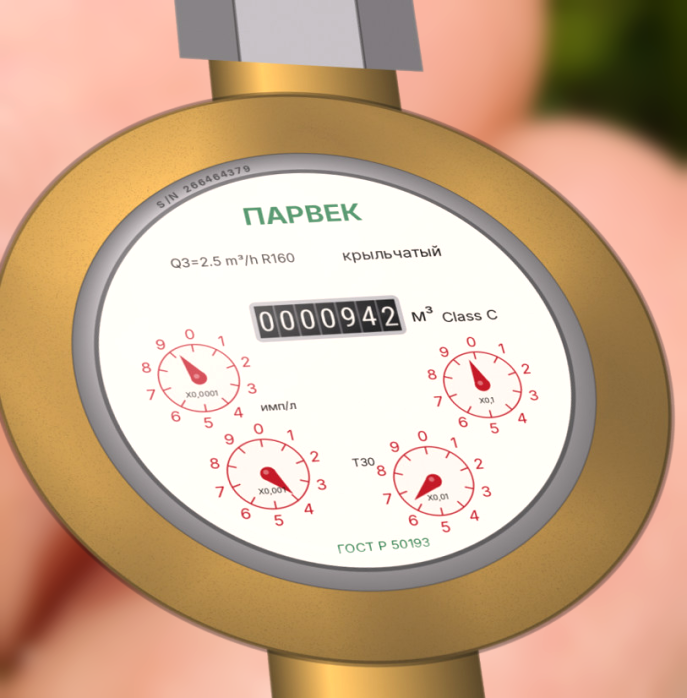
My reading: 941.9639 m³
